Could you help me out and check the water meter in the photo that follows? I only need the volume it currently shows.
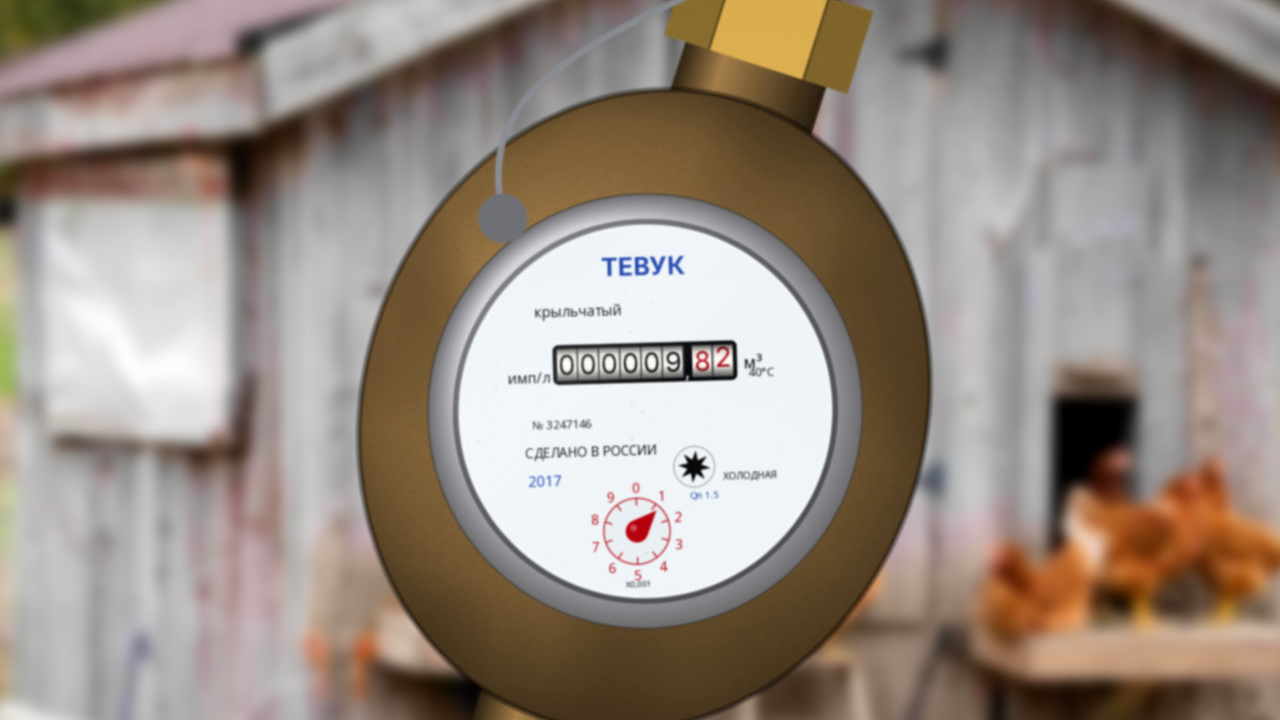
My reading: 9.821 m³
